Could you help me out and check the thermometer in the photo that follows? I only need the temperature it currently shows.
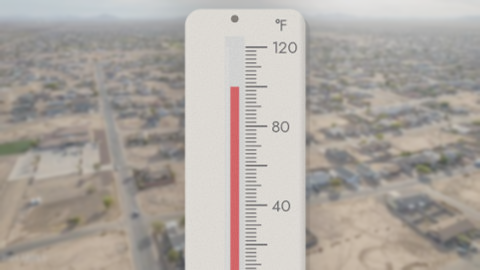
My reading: 100 °F
